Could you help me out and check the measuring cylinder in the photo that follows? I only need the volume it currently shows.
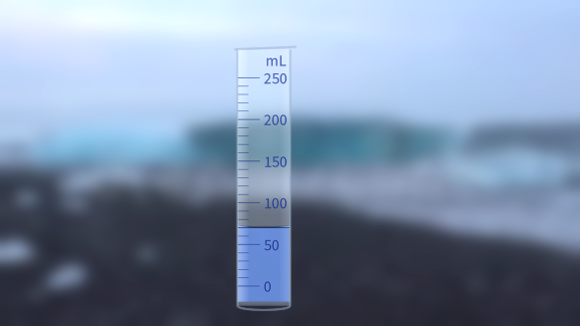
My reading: 70 mL
